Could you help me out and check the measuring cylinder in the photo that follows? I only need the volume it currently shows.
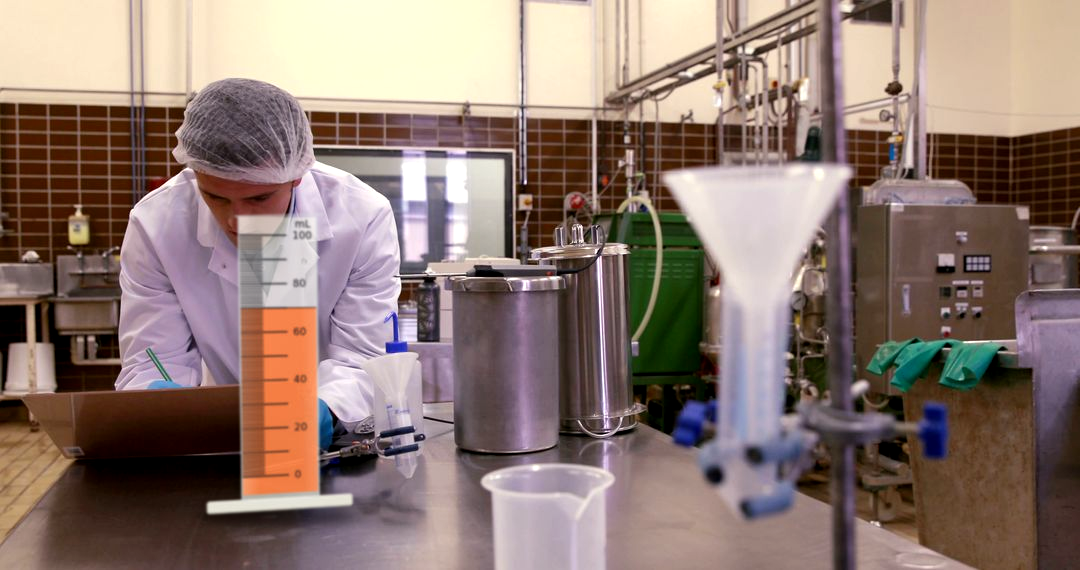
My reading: 70 mL
